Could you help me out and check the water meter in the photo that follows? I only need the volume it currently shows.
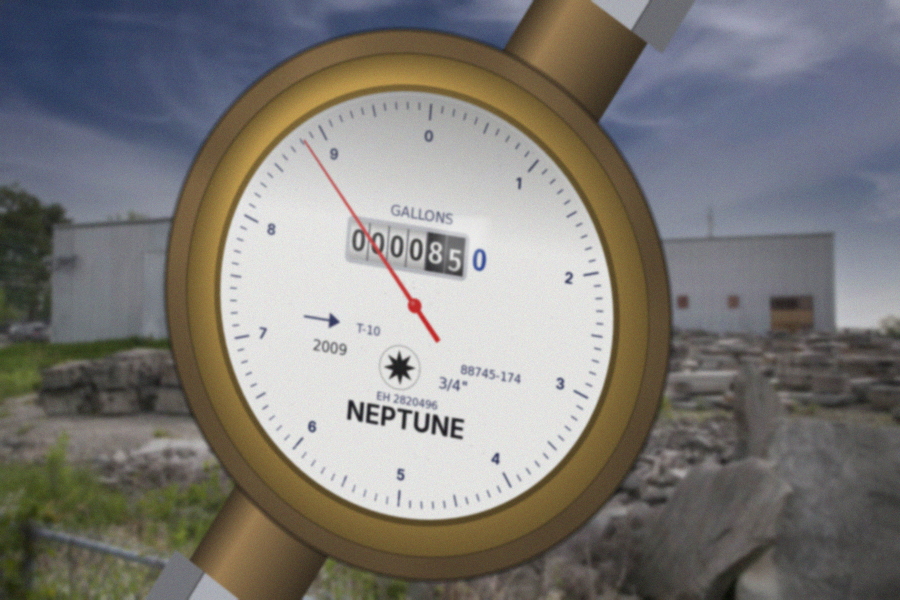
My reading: 848.8 gal
